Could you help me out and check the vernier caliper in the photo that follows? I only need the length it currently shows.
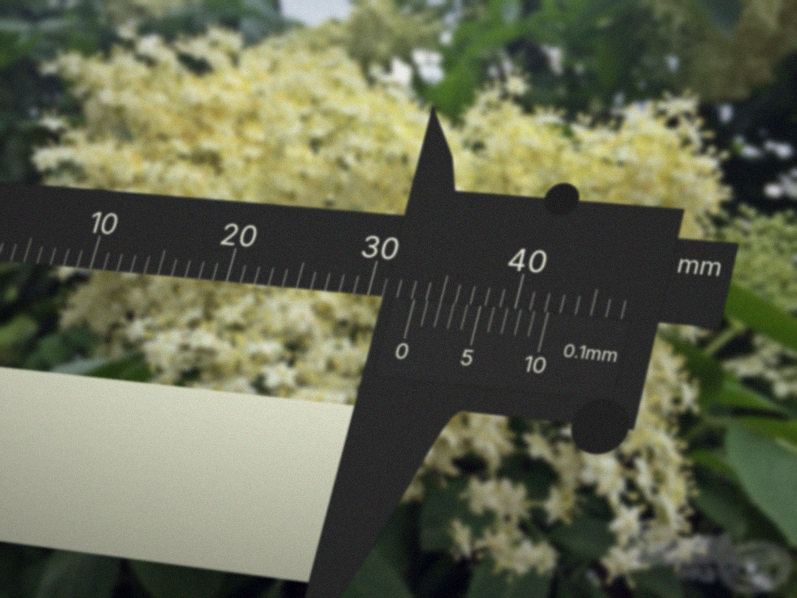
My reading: 33.2 mm
